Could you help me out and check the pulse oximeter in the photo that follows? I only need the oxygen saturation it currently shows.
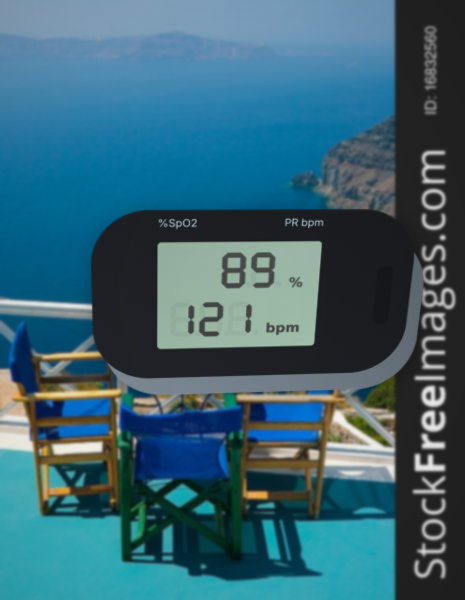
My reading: 89 %
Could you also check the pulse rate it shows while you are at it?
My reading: 121 bpm
